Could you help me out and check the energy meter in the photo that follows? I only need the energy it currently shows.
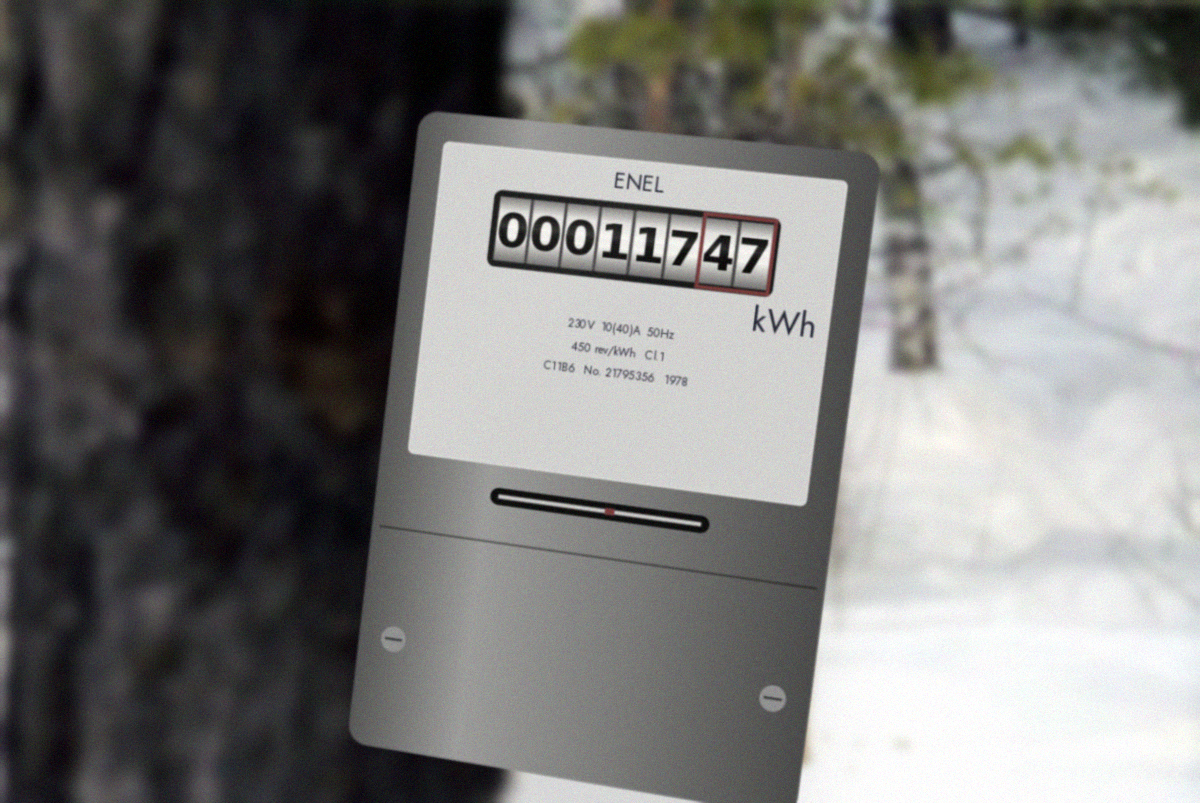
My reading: 117.47 kWh
